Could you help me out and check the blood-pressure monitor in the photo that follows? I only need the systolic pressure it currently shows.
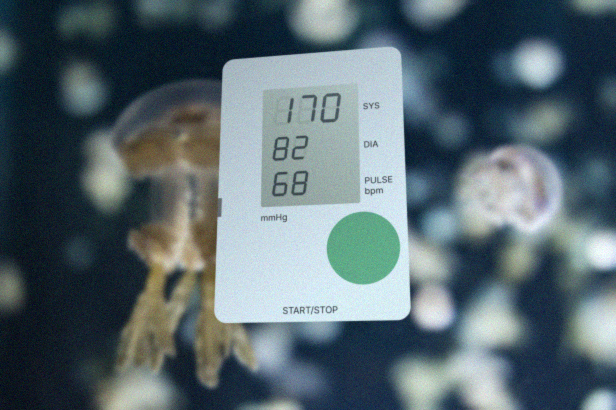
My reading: 170 mmHg
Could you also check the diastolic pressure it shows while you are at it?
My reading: 82 mmHg
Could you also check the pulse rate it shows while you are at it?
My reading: 68 bpm
